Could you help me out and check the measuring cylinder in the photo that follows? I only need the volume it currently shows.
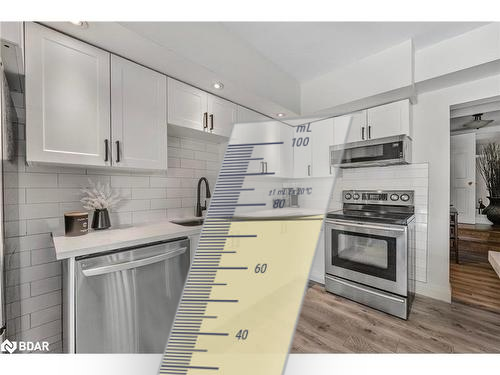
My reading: 75 mL
